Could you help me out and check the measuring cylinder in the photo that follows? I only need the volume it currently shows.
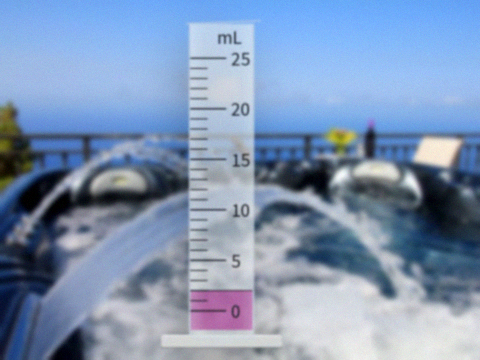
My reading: 2 mL
